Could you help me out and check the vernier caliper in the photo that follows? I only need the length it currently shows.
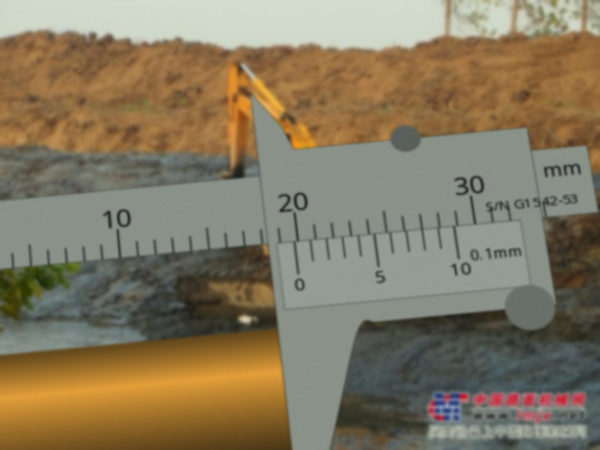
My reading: 19.8 mm
